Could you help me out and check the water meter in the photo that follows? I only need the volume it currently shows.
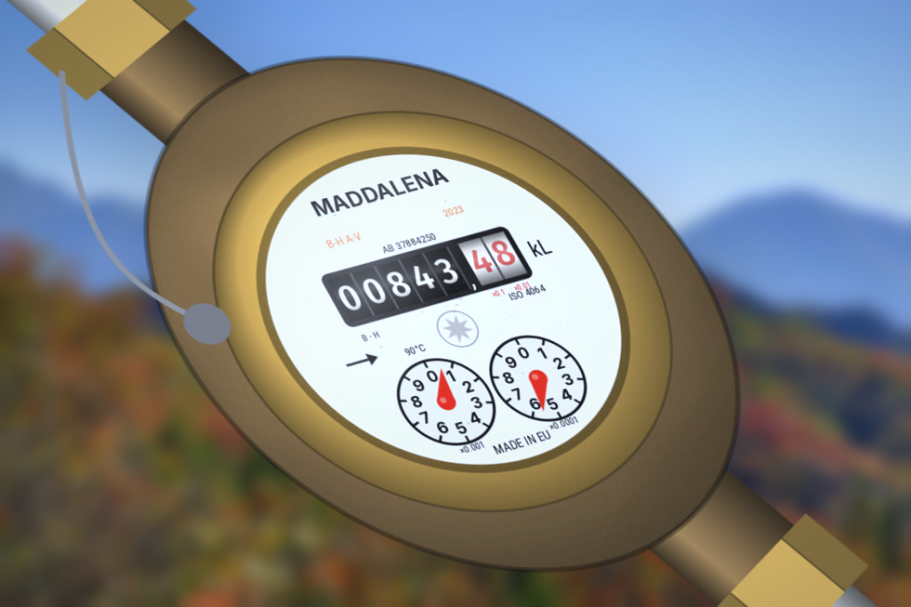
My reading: 843.4805 kL
